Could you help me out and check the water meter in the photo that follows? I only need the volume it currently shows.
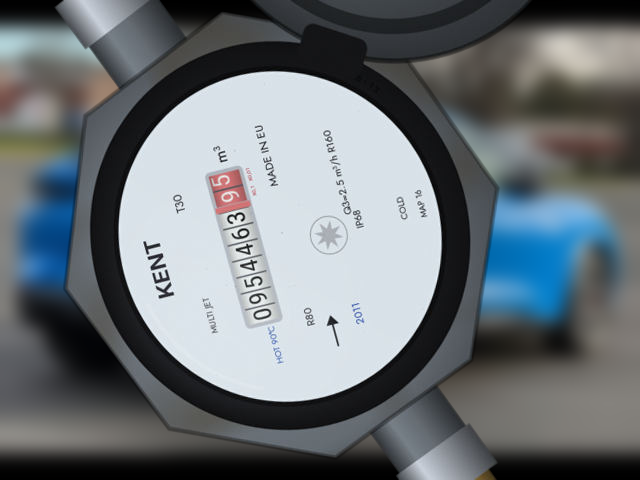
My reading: 954463.95 m³
